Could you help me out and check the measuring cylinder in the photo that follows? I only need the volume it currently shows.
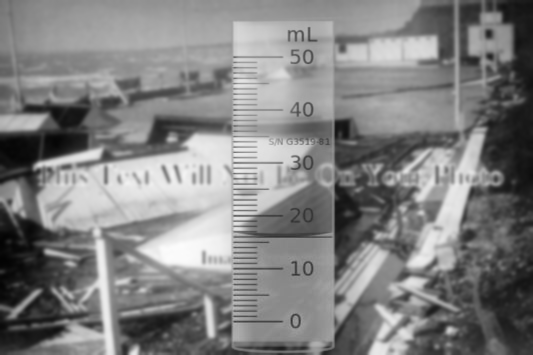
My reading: 16 mL
